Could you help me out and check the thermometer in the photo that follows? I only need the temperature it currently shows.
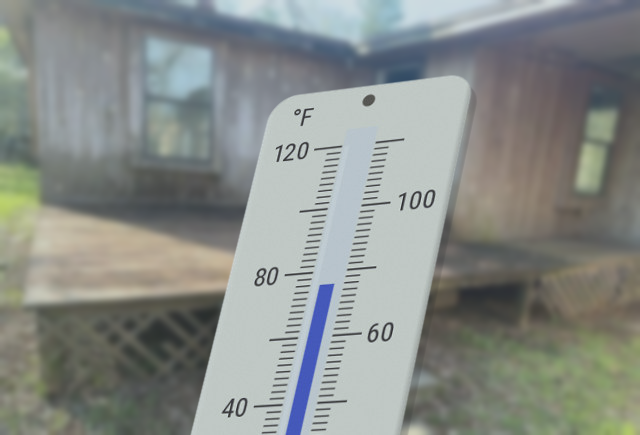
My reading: 76 °F
